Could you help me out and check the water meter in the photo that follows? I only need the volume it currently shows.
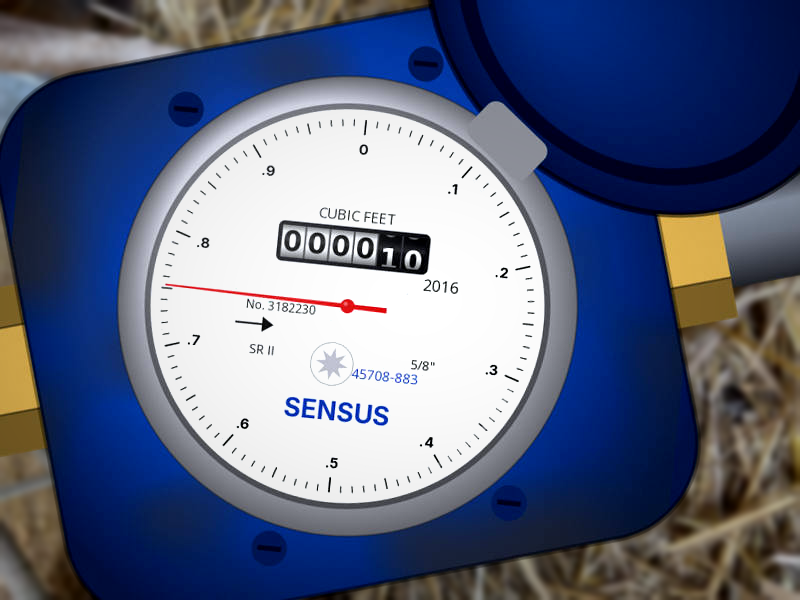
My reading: 9.75 ft³
